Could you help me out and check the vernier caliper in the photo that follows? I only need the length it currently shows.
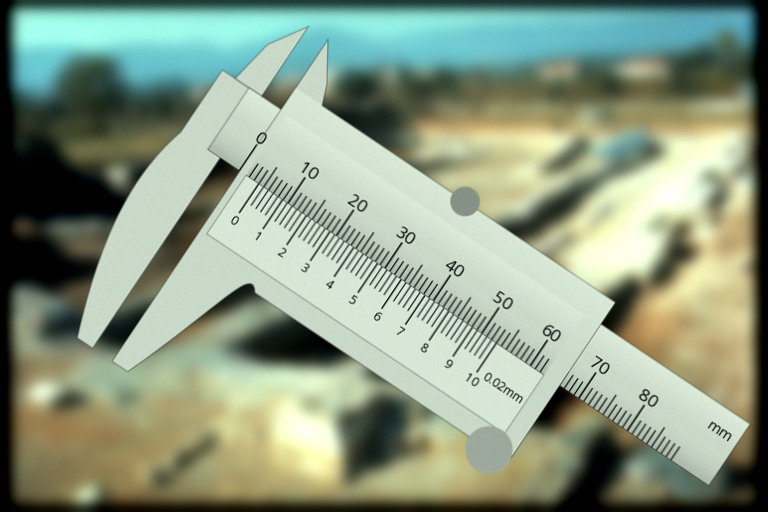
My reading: 4.0 mm
